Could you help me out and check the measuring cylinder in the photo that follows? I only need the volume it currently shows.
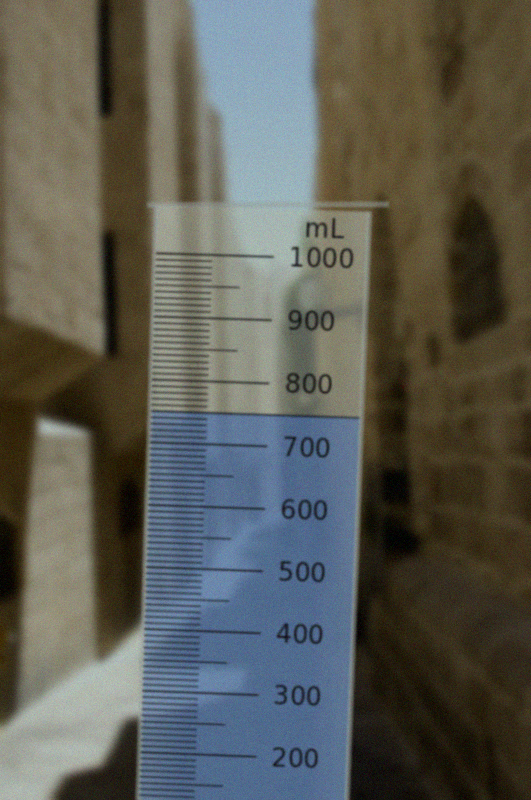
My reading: 750 mL
